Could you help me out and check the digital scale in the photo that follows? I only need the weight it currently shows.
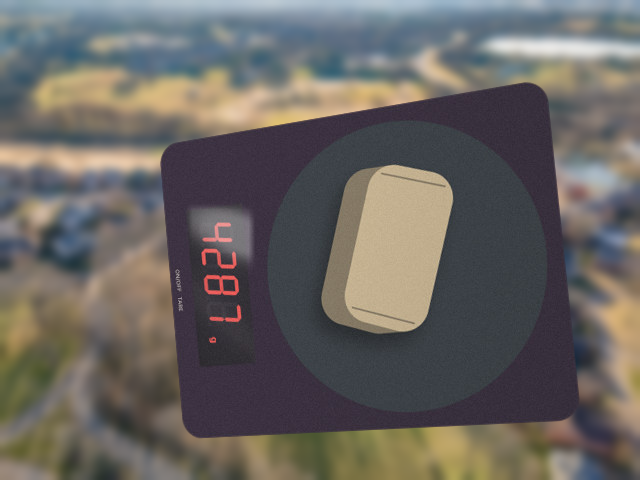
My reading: 4287 g
